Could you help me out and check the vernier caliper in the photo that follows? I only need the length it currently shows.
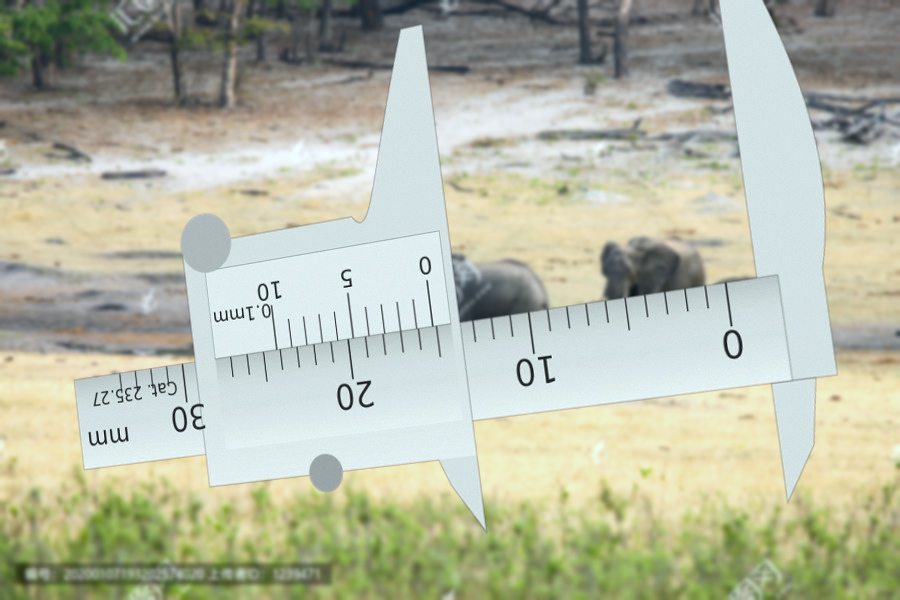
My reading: 15.2 mm
